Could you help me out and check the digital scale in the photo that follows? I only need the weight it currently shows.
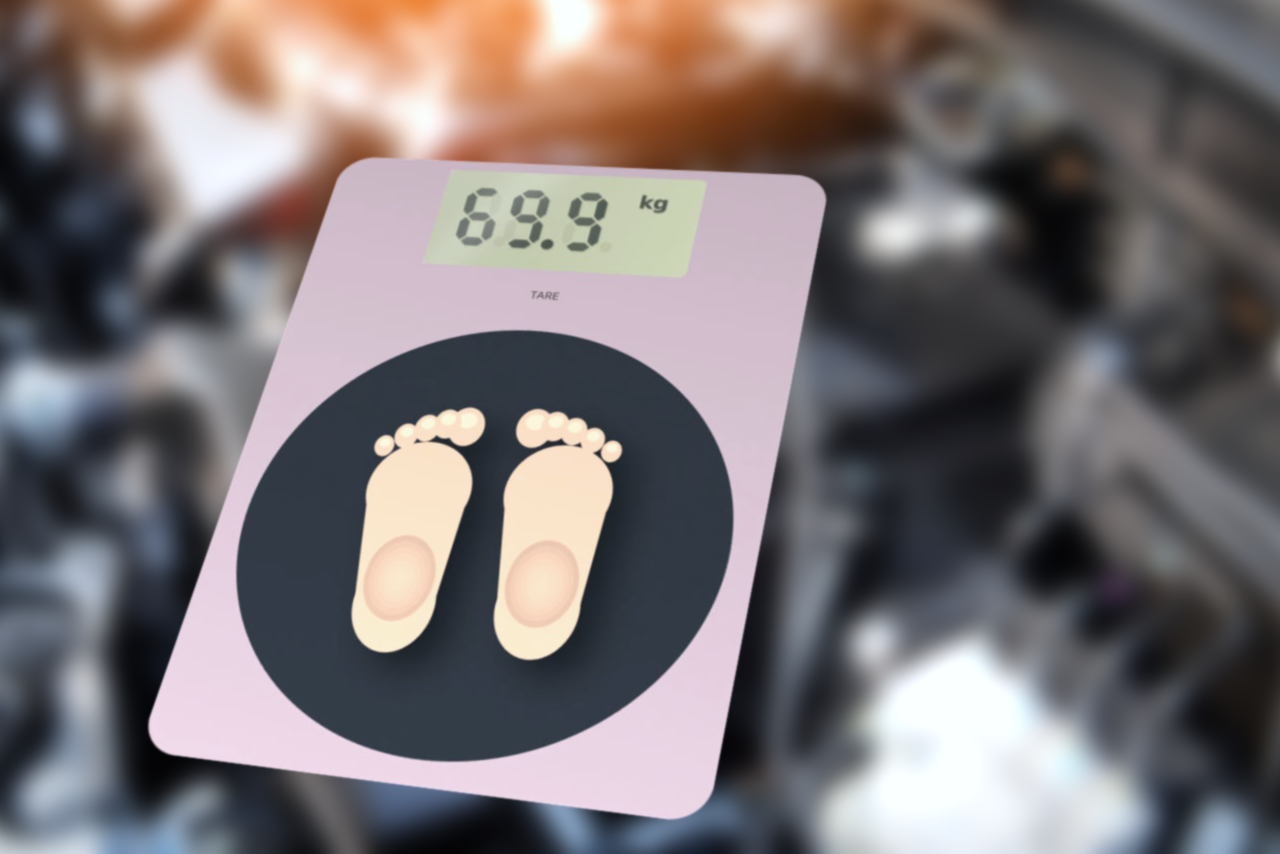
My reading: 69.9 kg
